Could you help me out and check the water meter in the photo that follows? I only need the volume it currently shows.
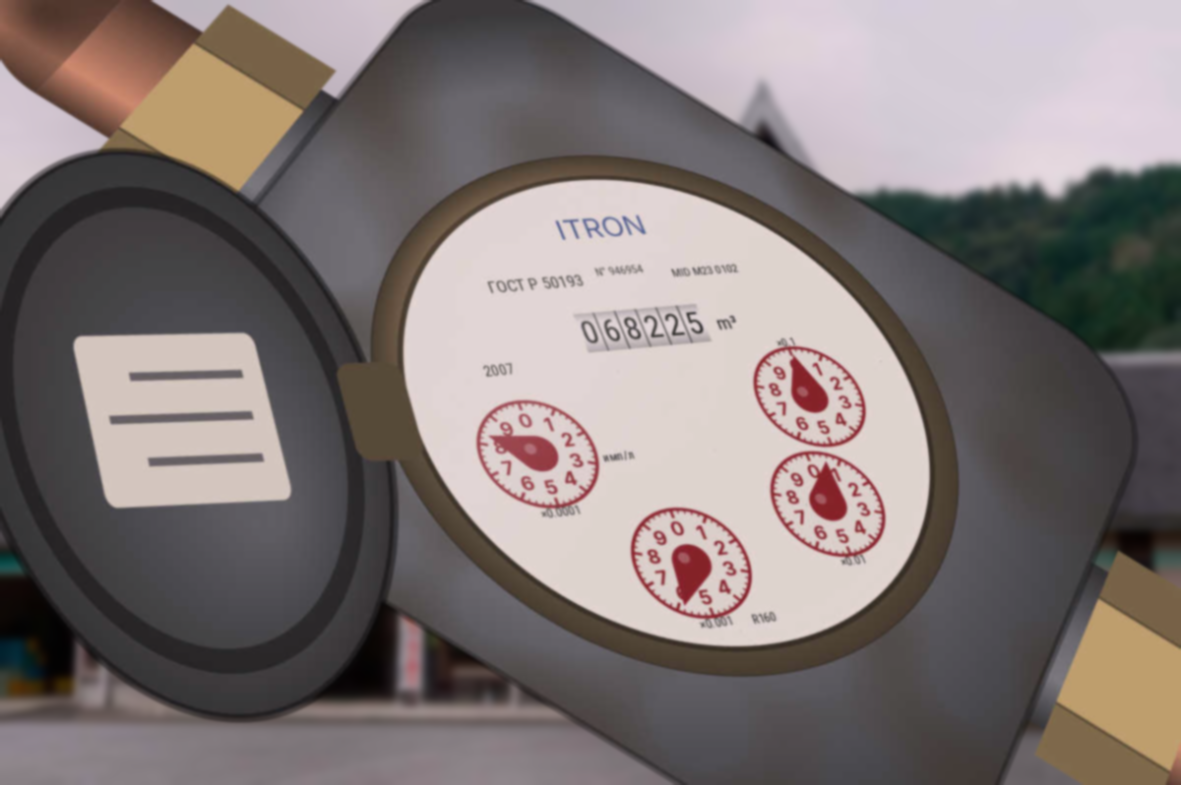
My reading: 68225.0058 m³
